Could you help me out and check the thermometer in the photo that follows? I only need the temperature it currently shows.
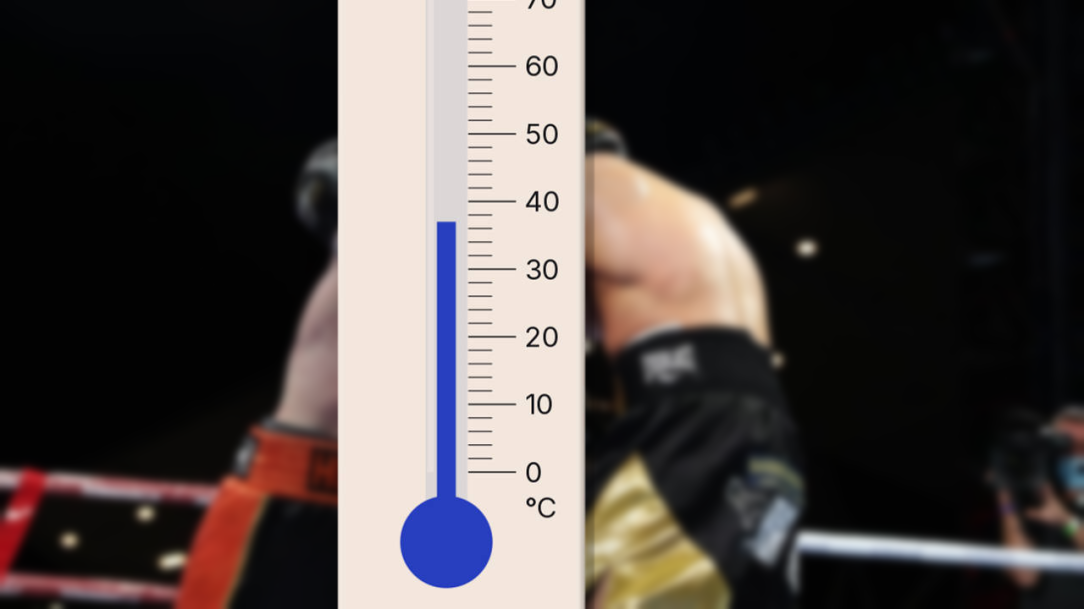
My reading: 37 °C
